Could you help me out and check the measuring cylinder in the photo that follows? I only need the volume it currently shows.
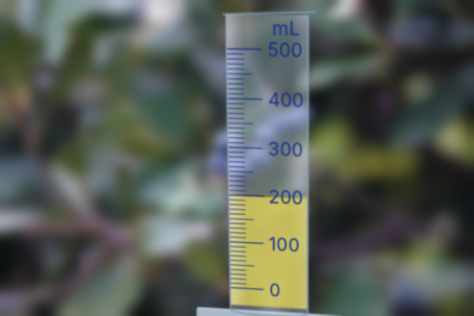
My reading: 200 mL
